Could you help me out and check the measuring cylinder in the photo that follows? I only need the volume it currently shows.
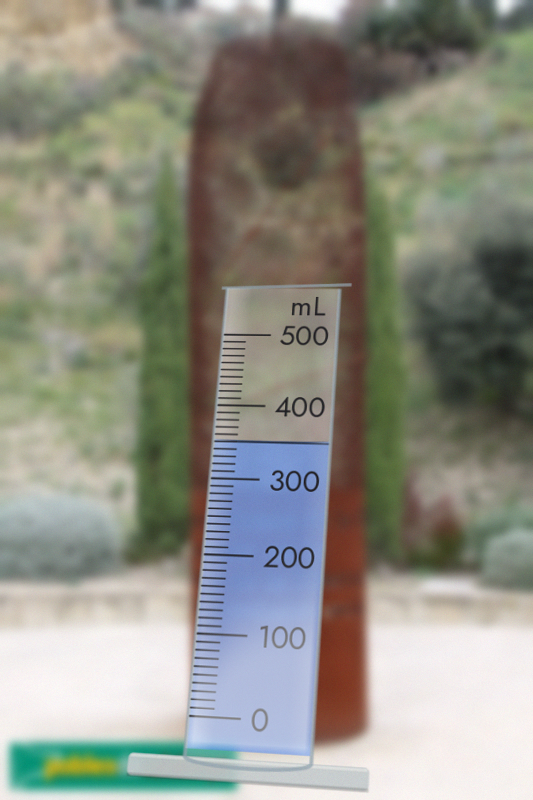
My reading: 350 mL
